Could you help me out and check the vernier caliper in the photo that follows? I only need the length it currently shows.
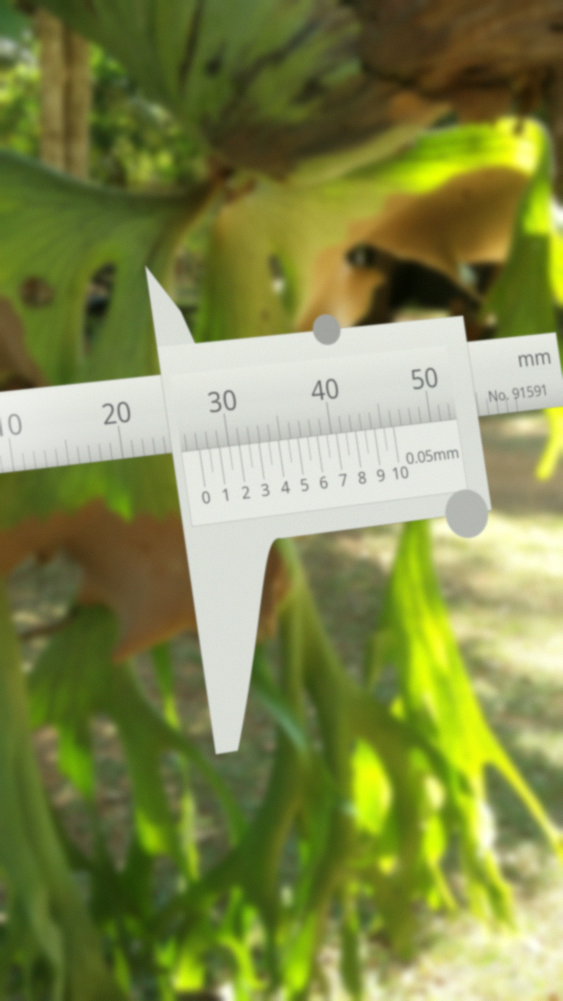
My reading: 27.2 mm
